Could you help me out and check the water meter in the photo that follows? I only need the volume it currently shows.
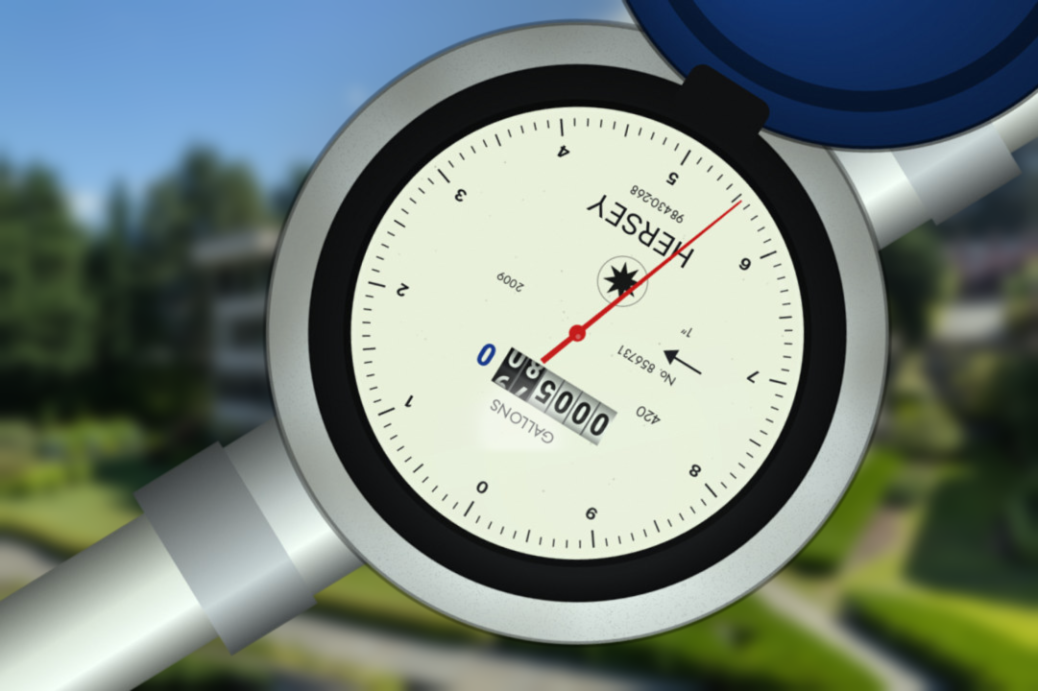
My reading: 5795.5 gal
